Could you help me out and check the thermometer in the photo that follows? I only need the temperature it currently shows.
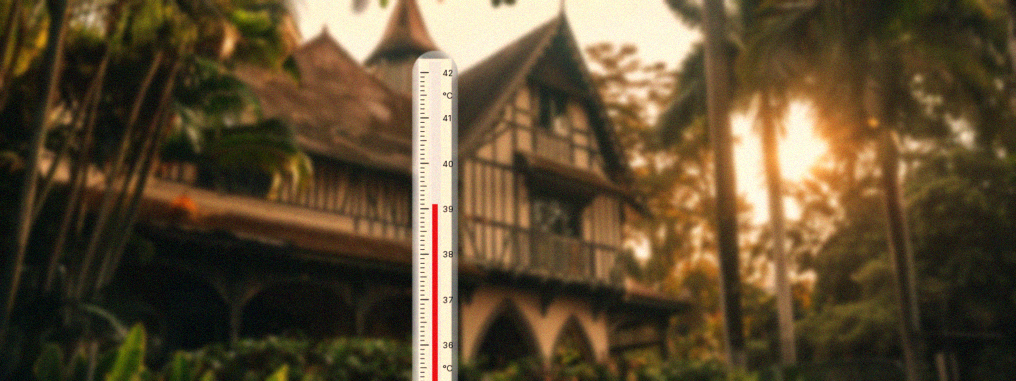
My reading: 39.1 °C
